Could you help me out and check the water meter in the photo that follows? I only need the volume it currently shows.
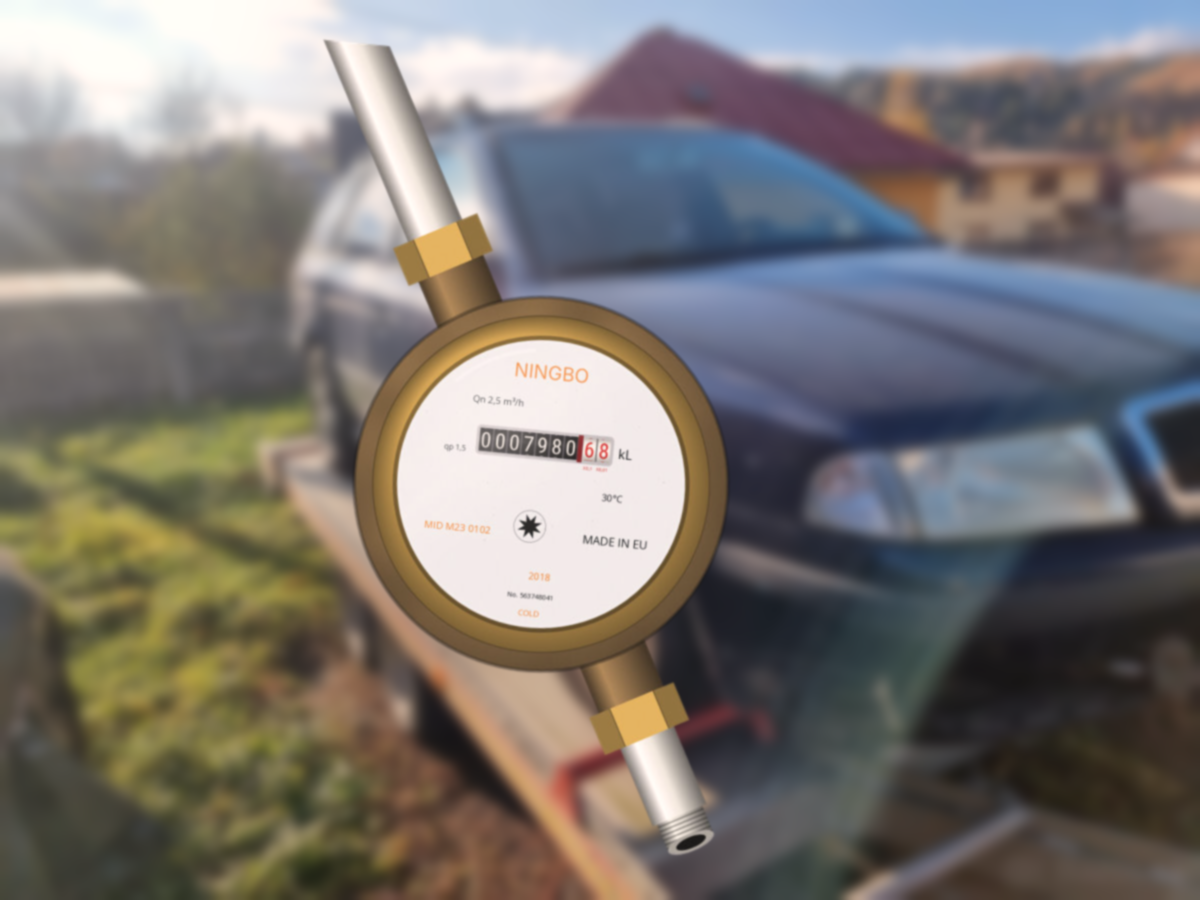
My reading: 7980.68 kL
